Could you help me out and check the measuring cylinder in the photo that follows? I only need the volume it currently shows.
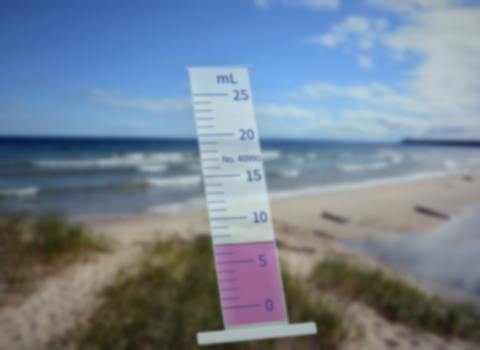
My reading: 7 mL
